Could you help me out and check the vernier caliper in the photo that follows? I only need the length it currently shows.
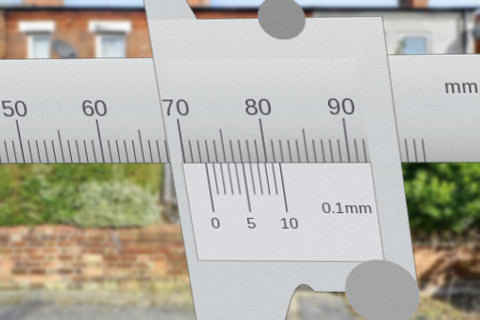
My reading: 72.6 mm
